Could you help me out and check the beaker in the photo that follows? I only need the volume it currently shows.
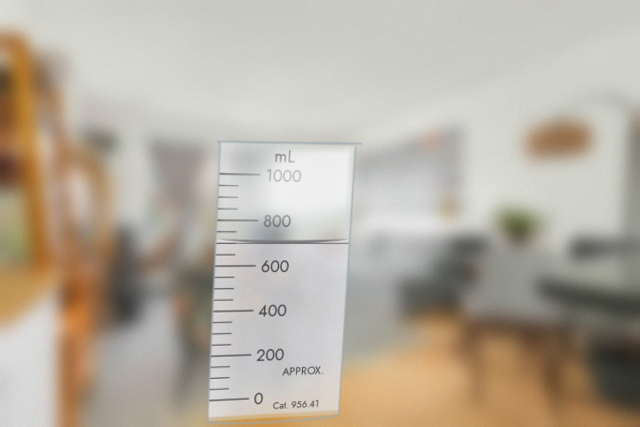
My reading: 700 mL
